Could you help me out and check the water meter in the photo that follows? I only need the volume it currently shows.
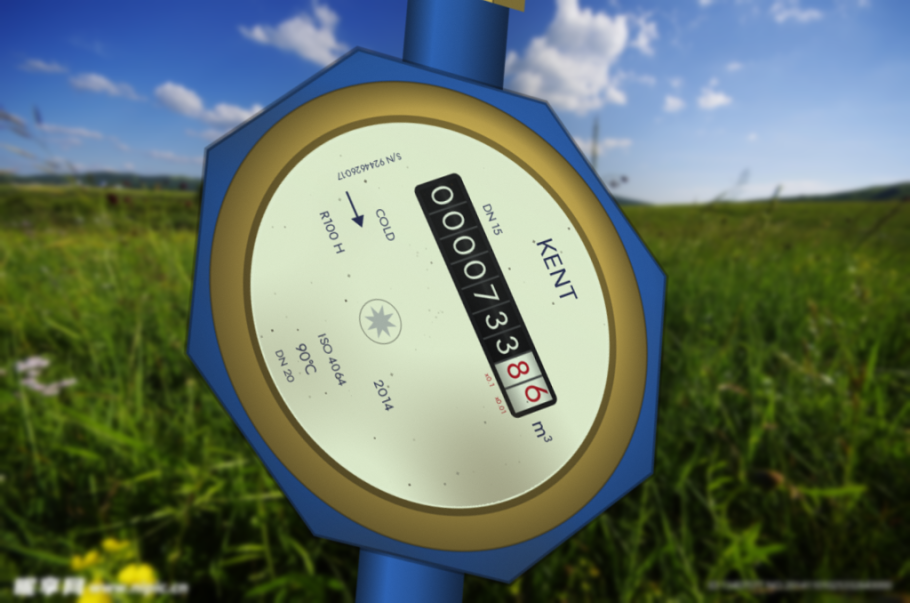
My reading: 733.86 m³
